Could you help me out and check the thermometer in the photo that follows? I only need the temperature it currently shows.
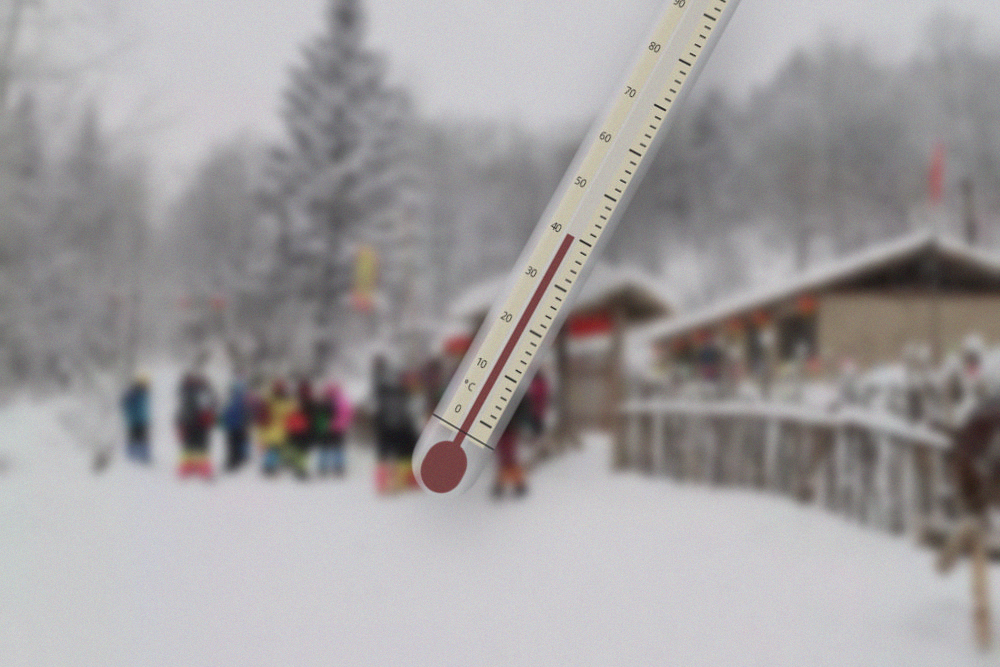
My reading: 40 °C
